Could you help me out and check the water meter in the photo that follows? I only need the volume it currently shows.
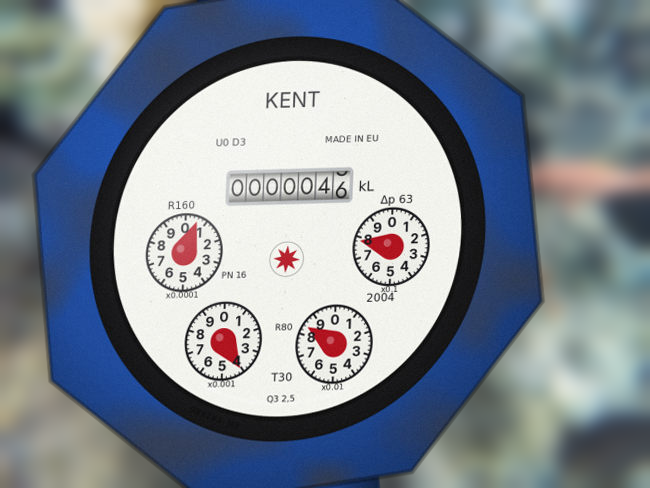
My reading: 45.7840 kL
